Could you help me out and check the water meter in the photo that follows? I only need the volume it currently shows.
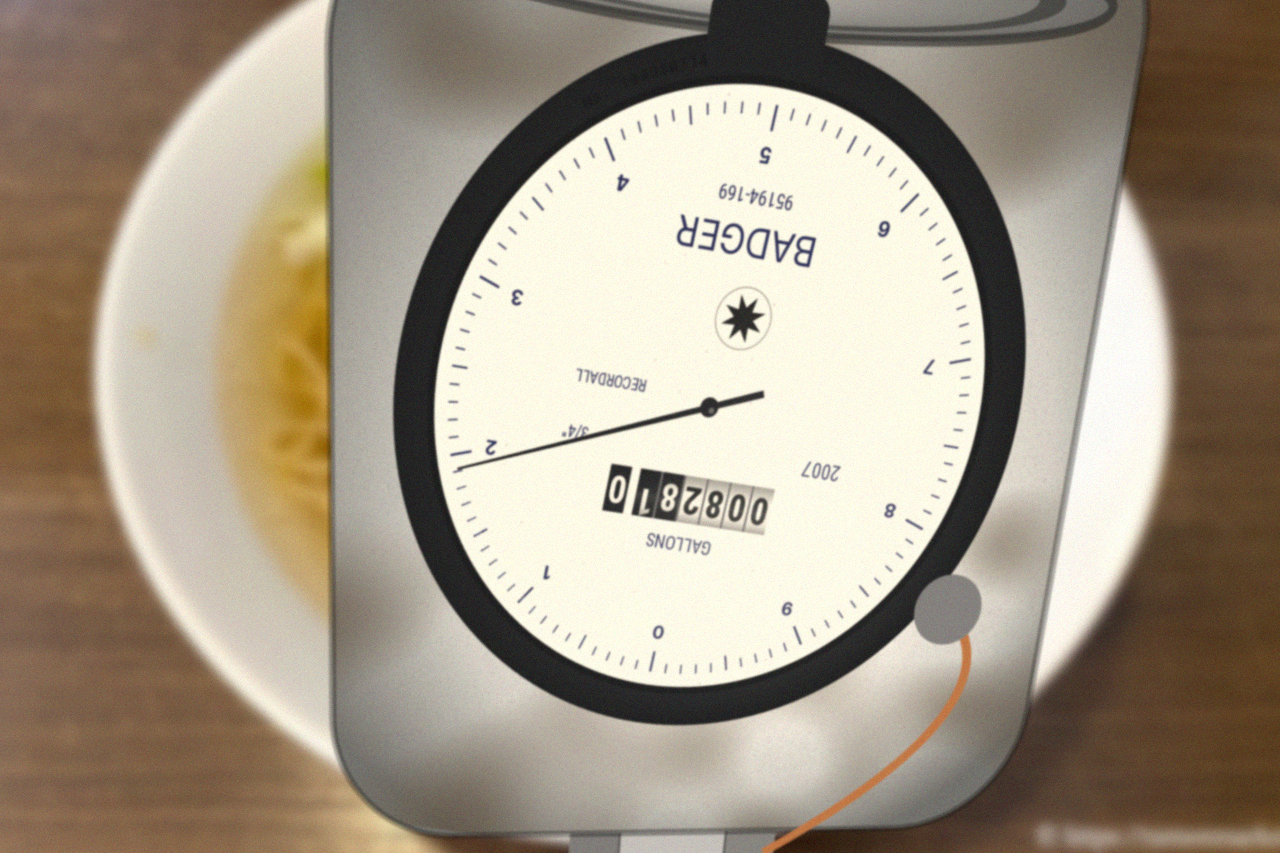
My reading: 82811.9 gal
